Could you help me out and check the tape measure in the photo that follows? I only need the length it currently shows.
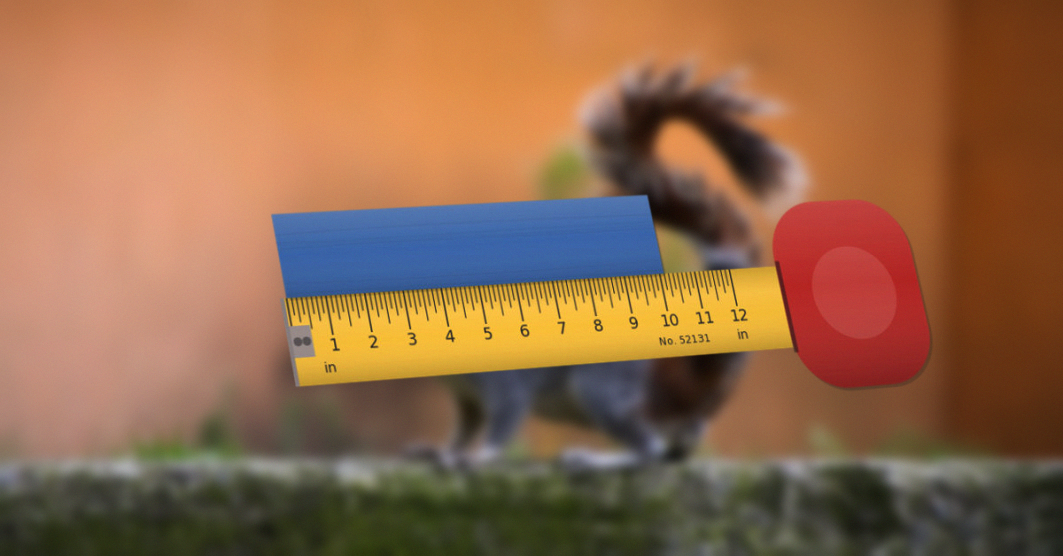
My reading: 10.125 in
